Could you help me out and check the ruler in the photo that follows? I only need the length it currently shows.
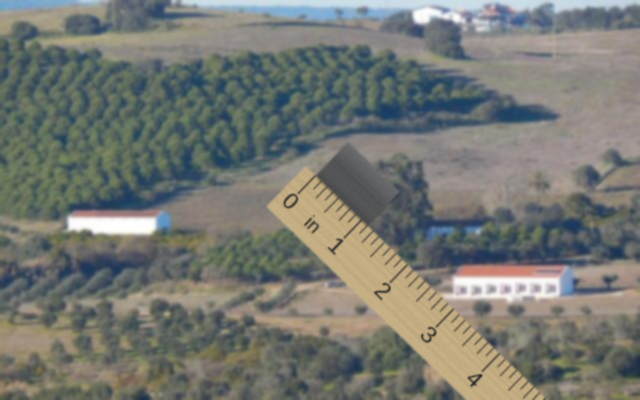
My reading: 1.125 in
